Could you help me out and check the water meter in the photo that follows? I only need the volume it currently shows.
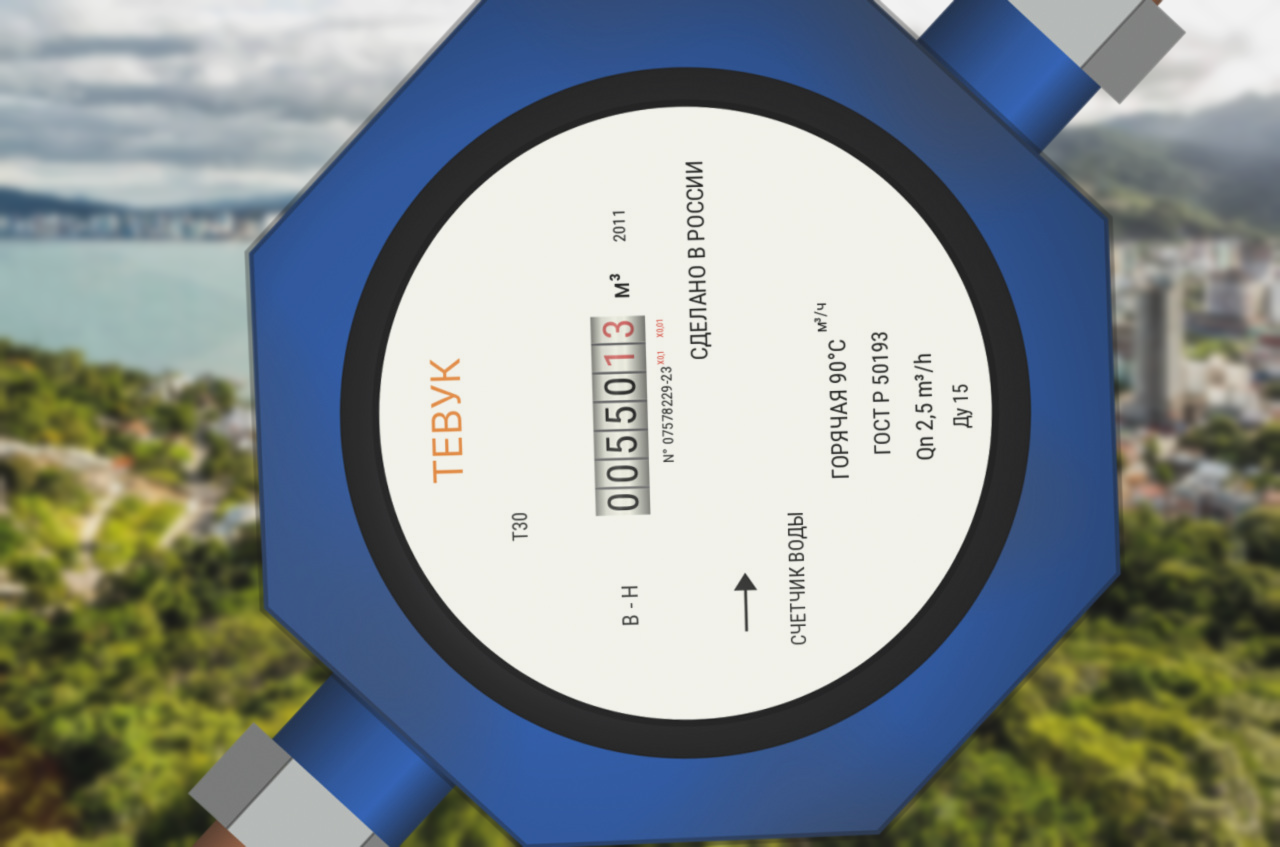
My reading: 550.13 m³
